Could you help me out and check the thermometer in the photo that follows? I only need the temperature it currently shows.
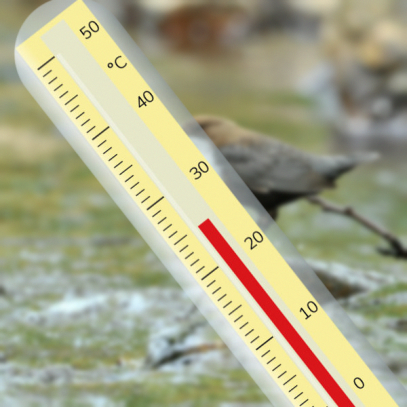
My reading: 25 °C
